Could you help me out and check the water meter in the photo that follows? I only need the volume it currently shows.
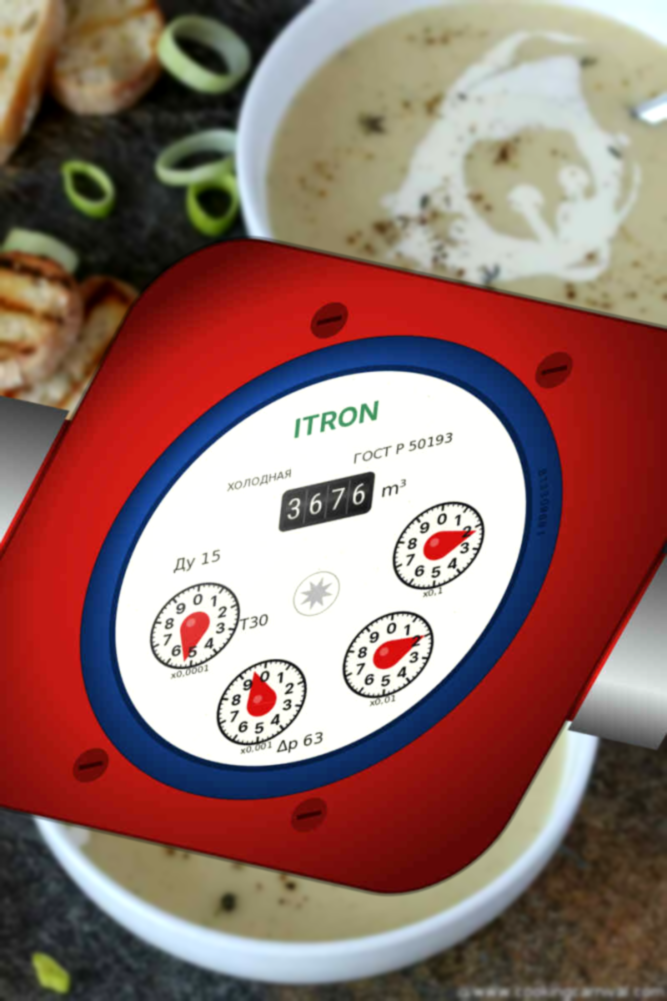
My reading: 3676.2195 m³
